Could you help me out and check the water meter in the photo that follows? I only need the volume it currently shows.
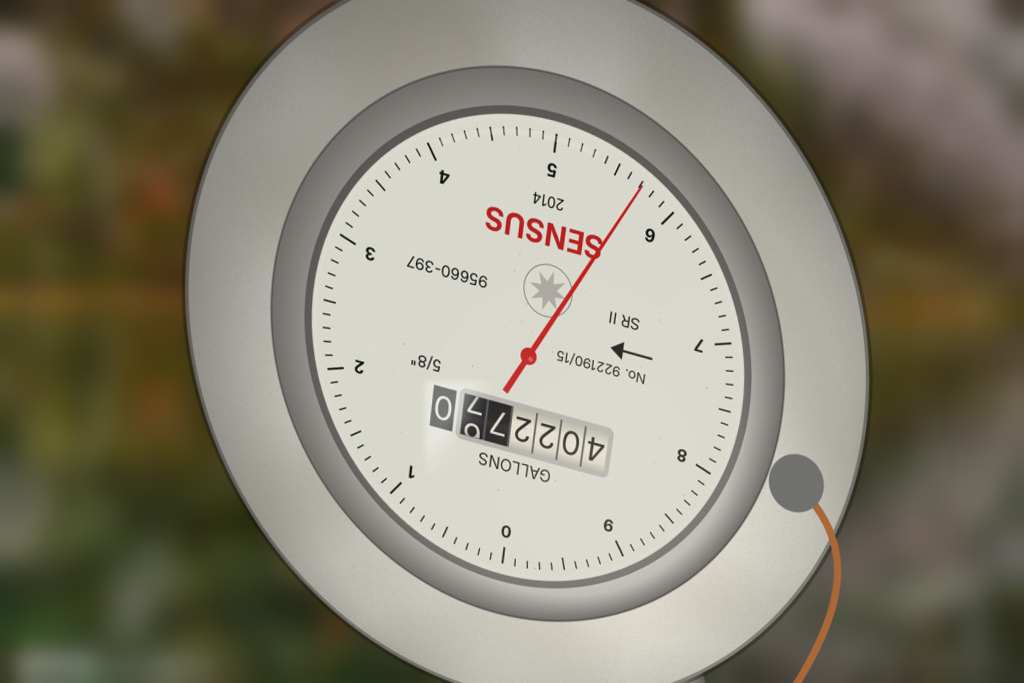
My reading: 4022765.7 gal
